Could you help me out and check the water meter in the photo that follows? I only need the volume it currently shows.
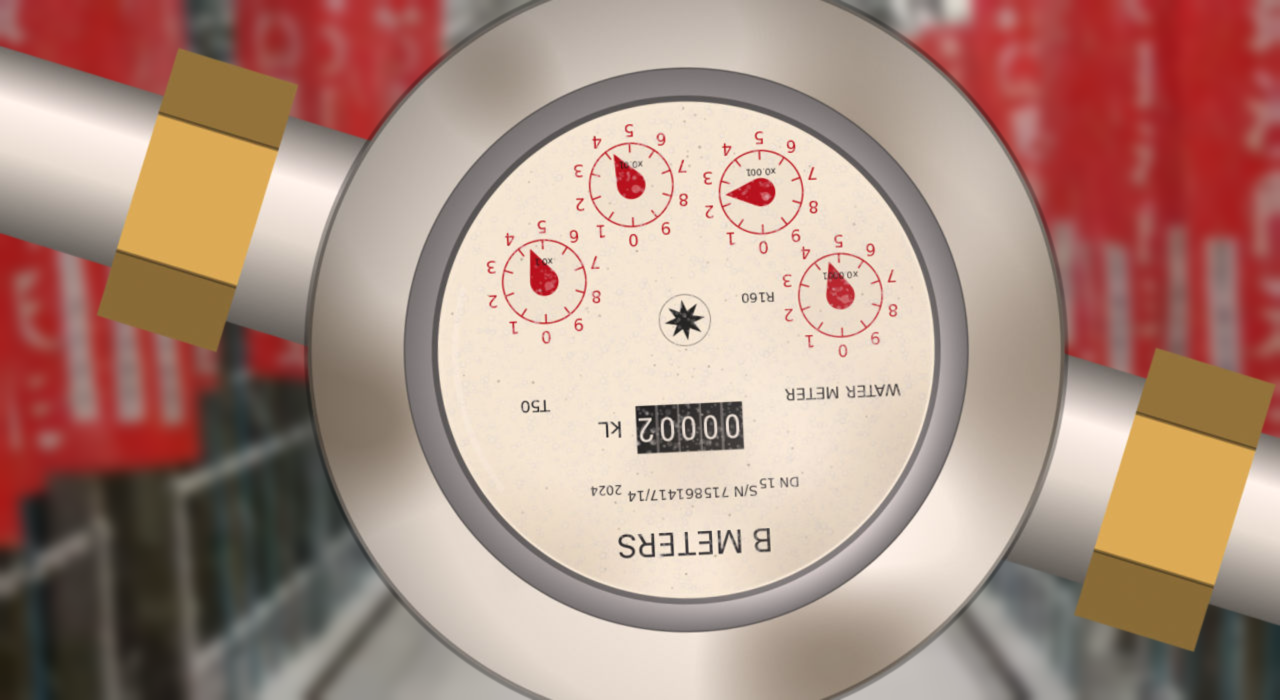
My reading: 2.4424 kL
